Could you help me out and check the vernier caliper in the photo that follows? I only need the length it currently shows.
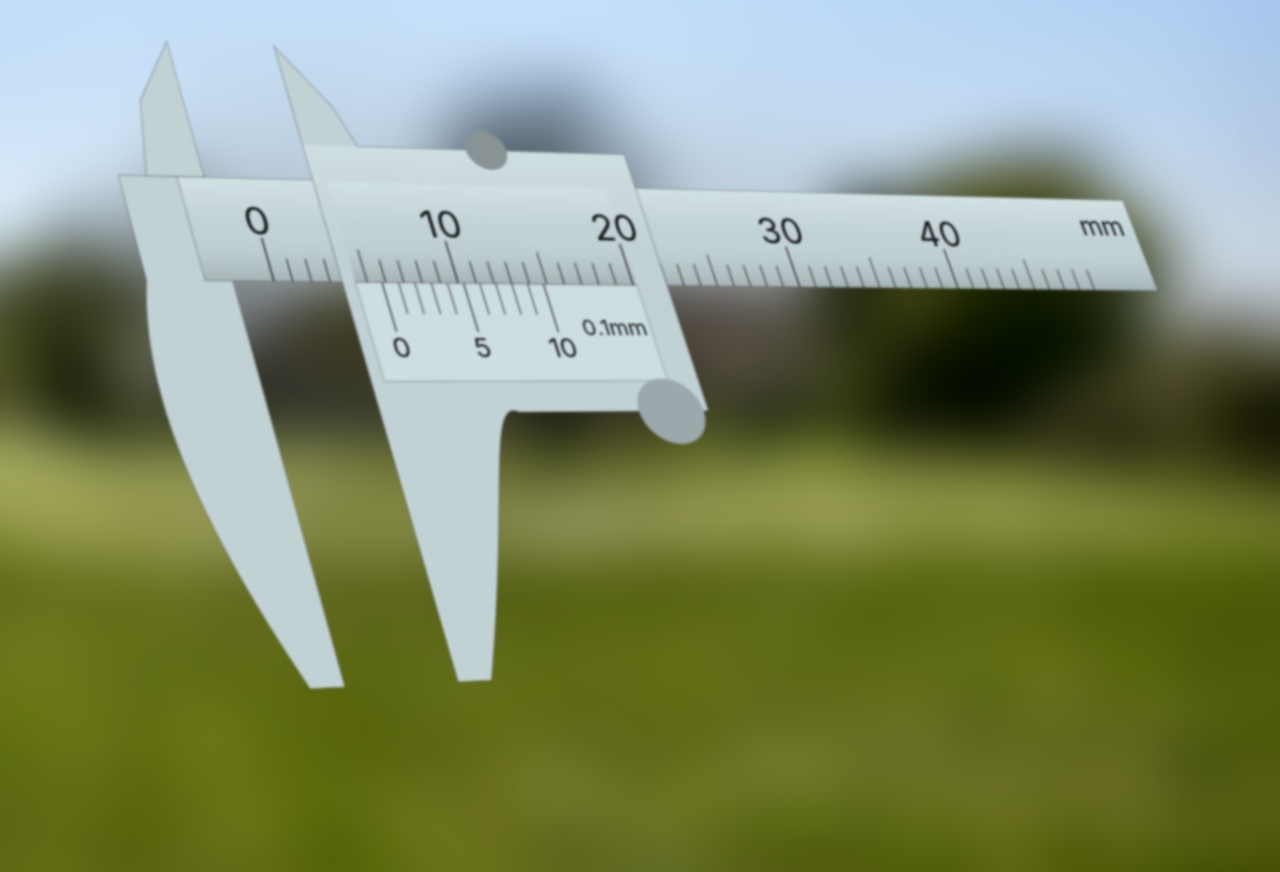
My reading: 5.8 mm
